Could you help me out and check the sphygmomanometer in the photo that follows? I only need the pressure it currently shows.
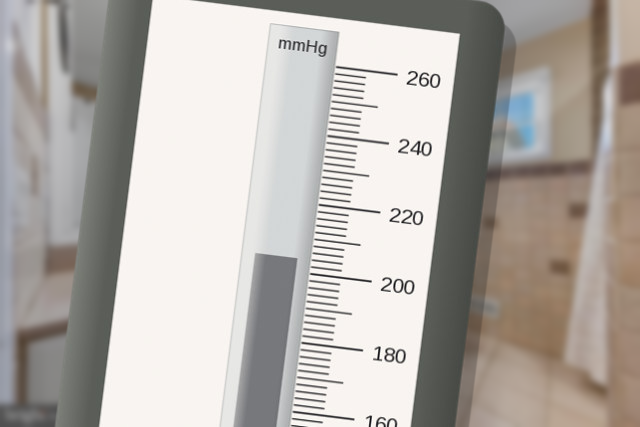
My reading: 204 mmHg
